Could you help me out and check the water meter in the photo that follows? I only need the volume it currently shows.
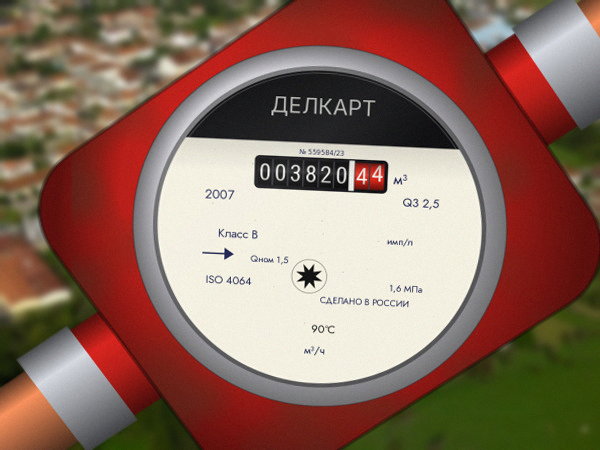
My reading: 3820.44 m³
